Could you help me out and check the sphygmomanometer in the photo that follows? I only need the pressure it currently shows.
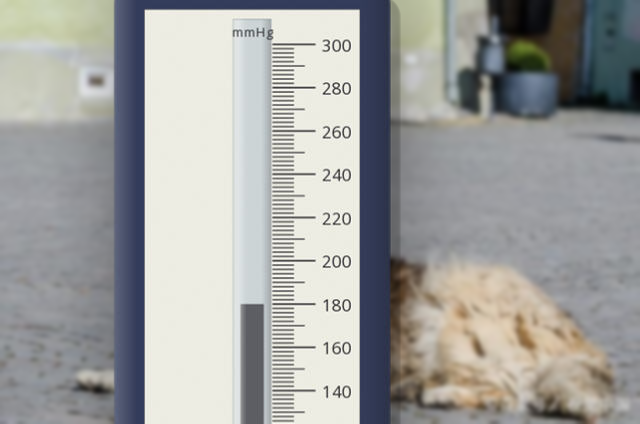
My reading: 180 mmHg
